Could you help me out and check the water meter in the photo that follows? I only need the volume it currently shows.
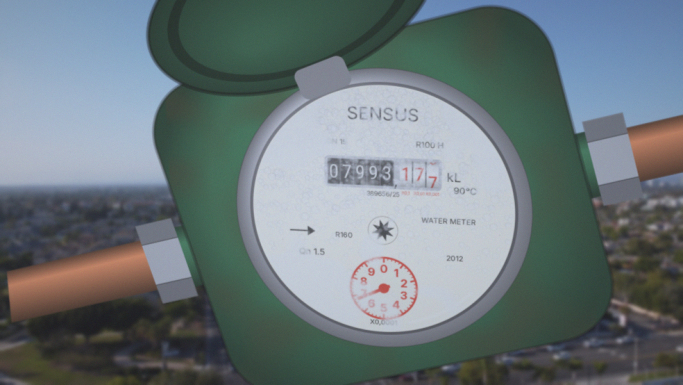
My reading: 7993.1766 kL
